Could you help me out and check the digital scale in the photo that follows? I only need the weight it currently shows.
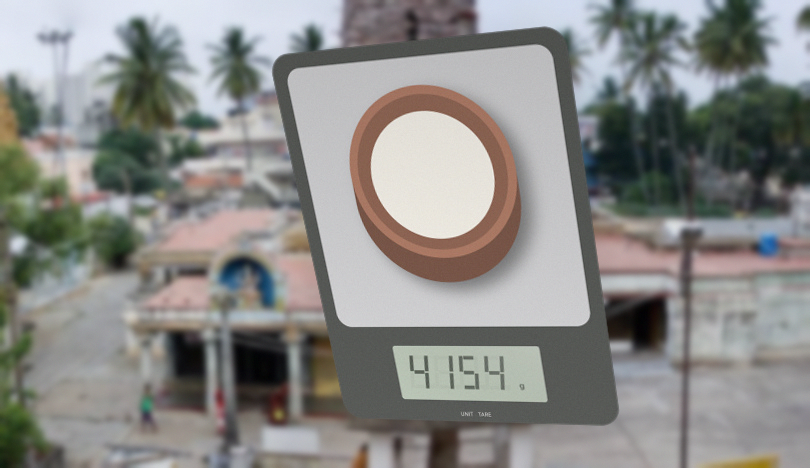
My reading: 4154 g
